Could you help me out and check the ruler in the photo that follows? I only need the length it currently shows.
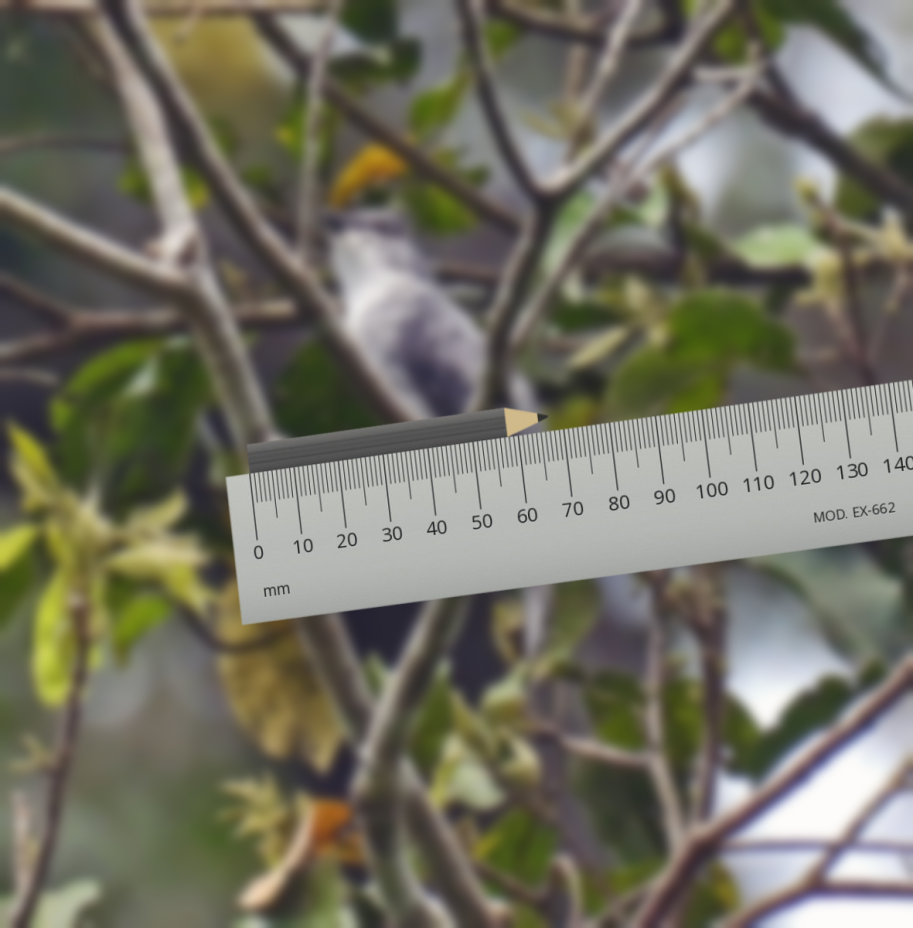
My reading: 67 mm
